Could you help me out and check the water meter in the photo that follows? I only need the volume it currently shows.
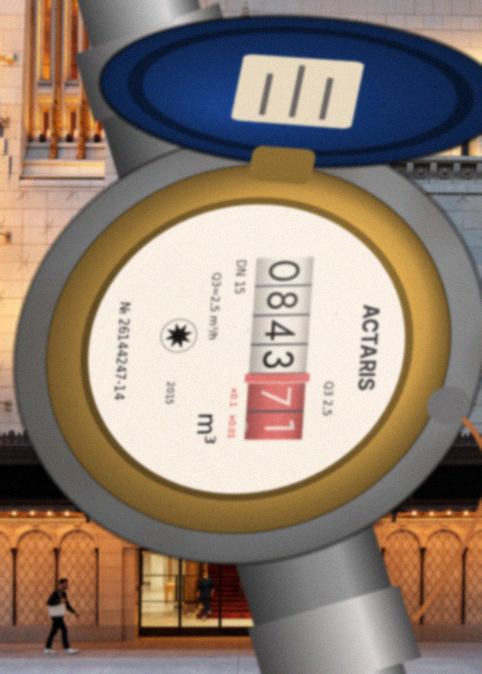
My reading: 843.71 m³
